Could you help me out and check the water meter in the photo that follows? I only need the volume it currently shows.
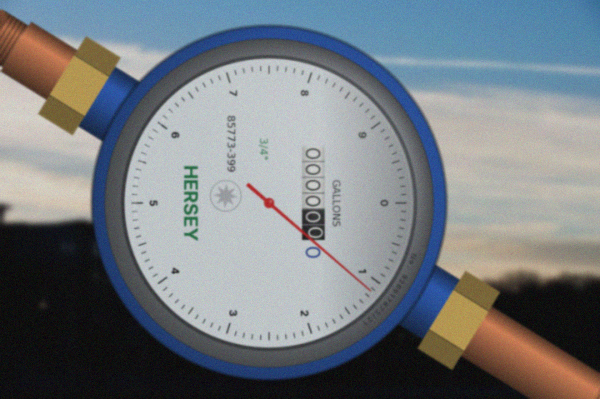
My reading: 1.1 gal
